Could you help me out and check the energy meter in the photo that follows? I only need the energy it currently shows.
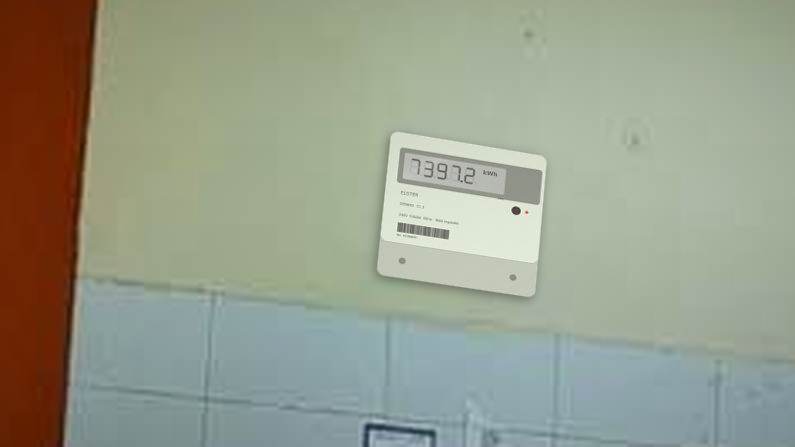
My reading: 7397.2 kWh
